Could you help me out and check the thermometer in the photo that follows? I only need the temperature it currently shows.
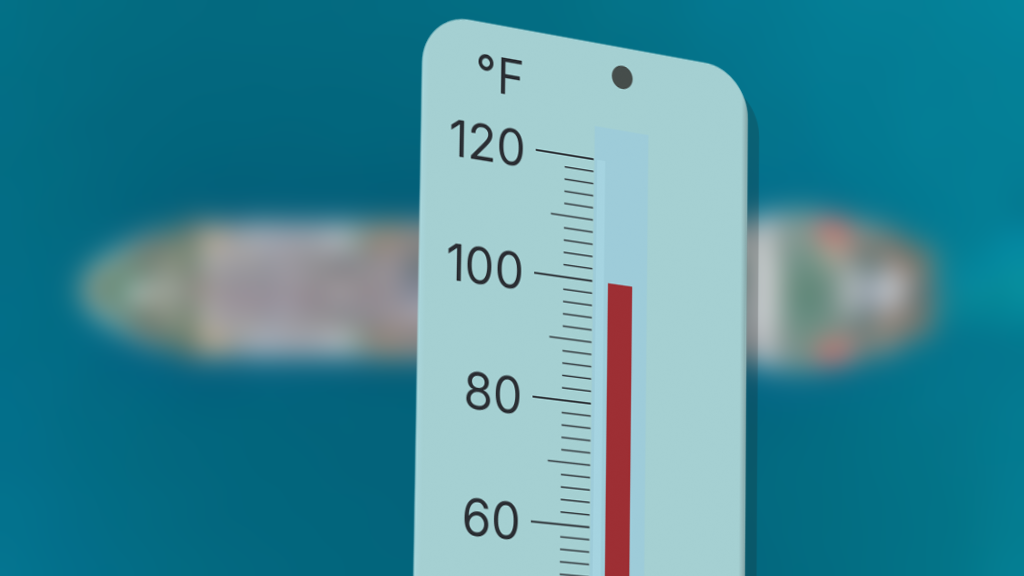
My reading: 100 °F
